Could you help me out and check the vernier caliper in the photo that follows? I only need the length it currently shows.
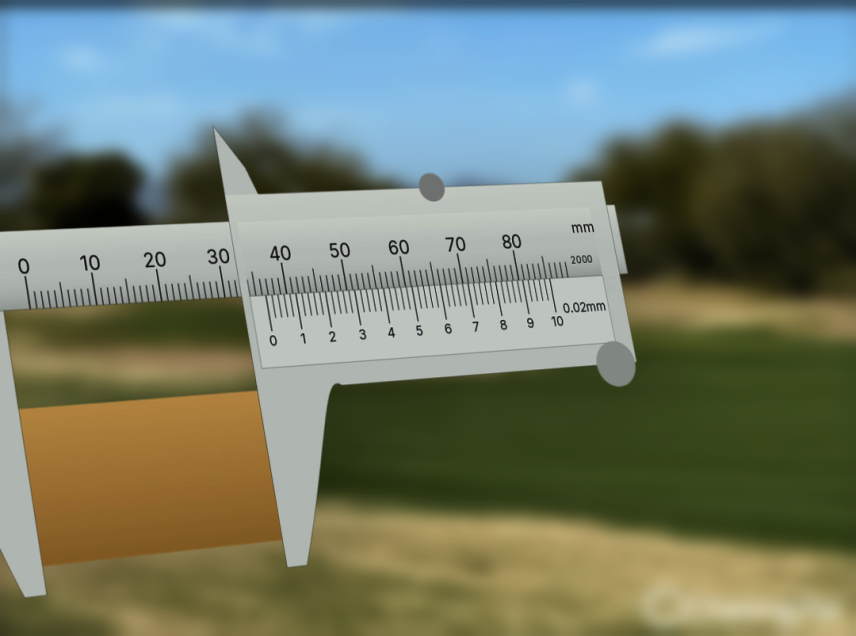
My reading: 36.6 mm
